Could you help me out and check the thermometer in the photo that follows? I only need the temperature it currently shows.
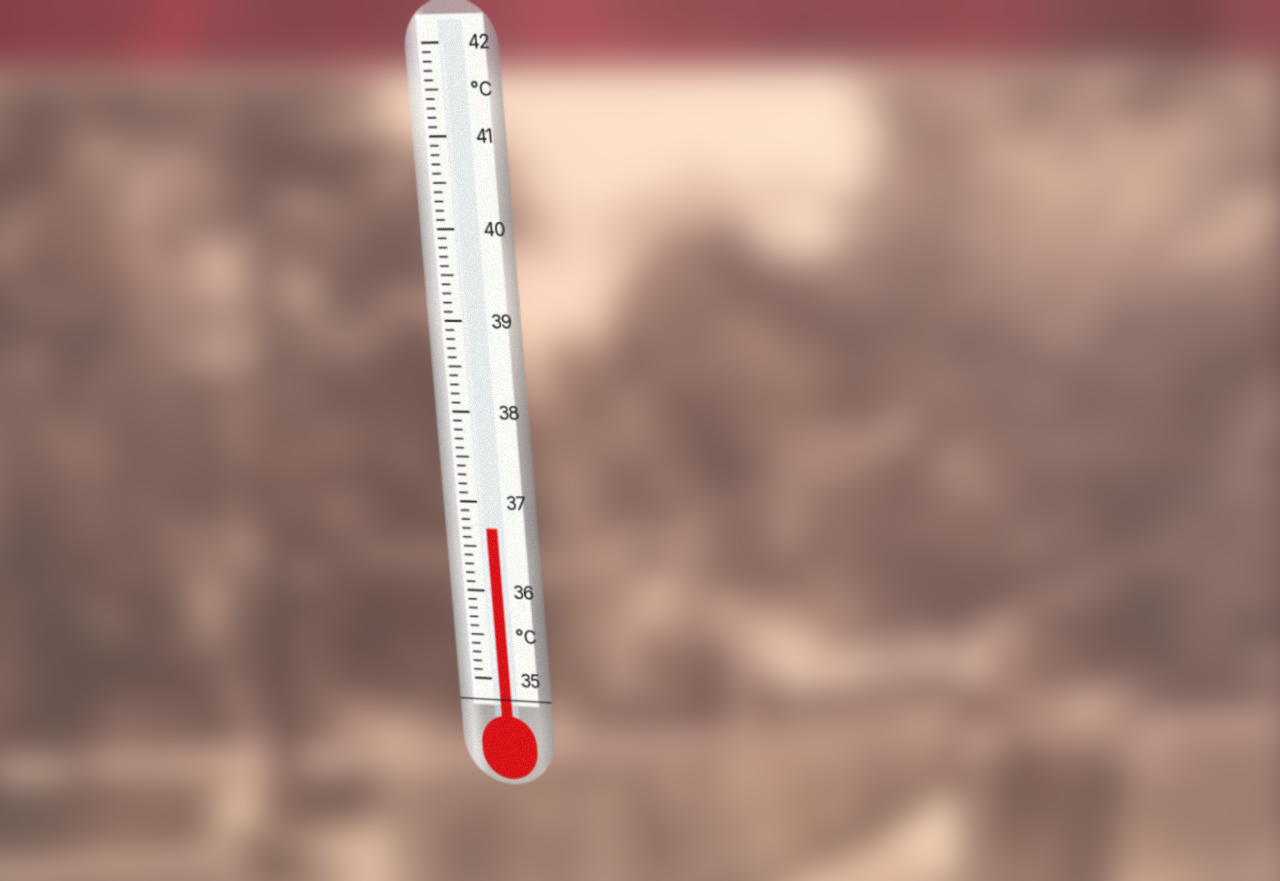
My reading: 36.7 °C
